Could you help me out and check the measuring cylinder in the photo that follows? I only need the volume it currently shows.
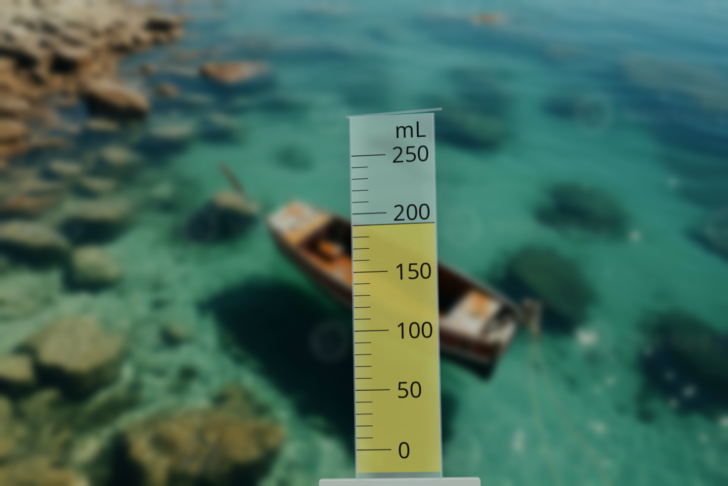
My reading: 190 mL
